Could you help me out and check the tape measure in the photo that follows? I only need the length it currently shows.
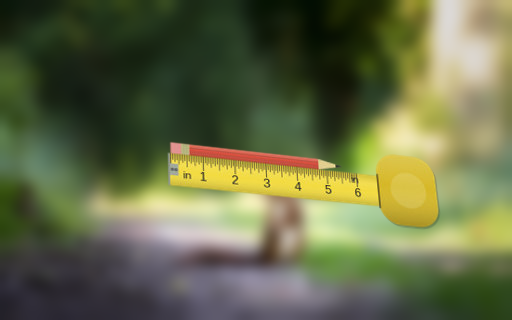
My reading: 5.5 in
